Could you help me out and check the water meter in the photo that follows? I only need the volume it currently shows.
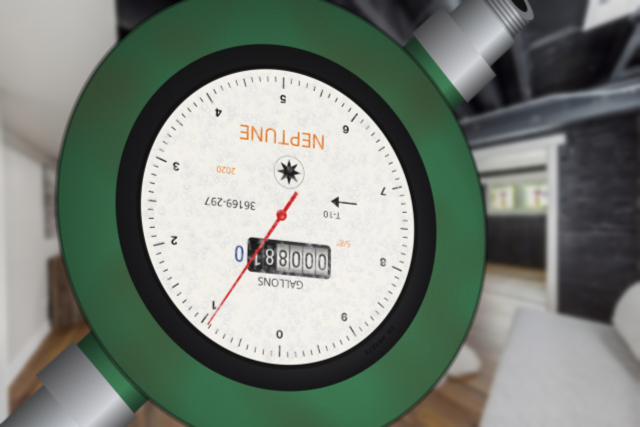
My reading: 8810.9 gal
